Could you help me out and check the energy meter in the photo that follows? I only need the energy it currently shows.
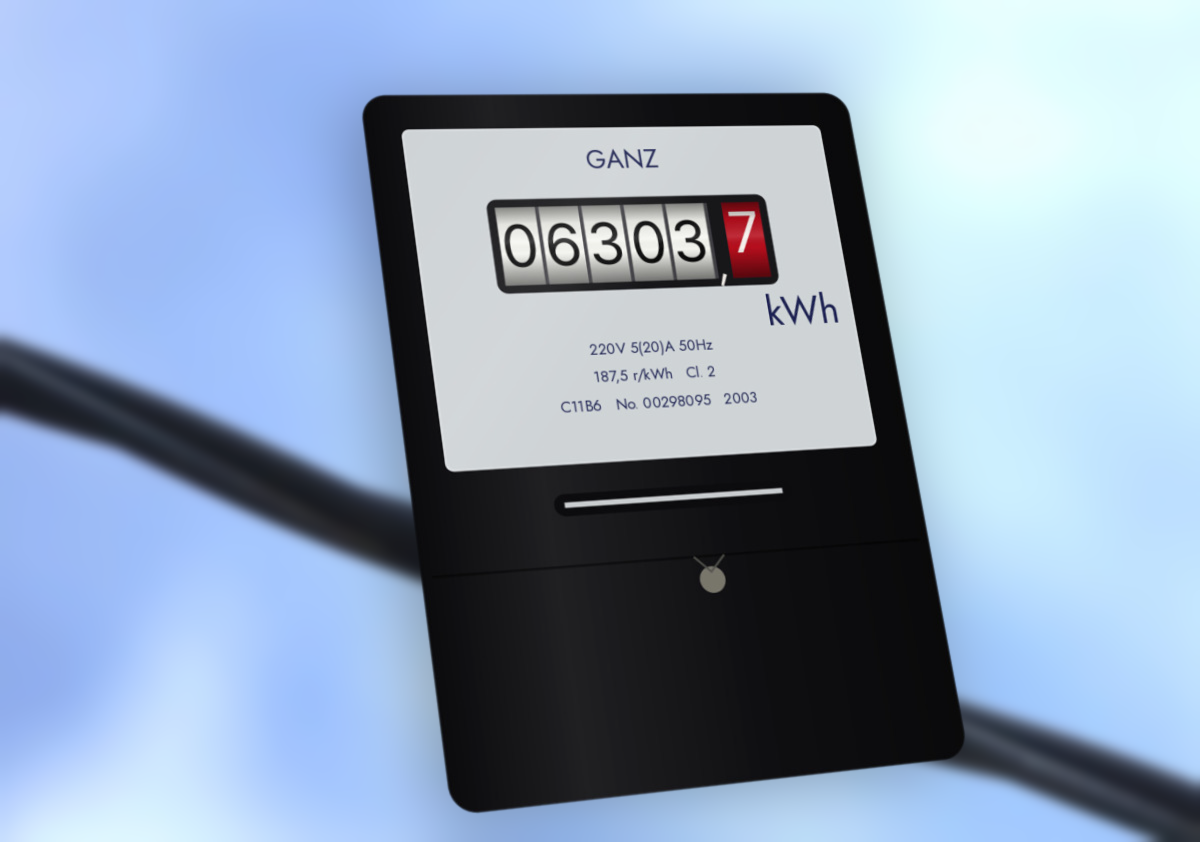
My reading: 6303.7 kWh
